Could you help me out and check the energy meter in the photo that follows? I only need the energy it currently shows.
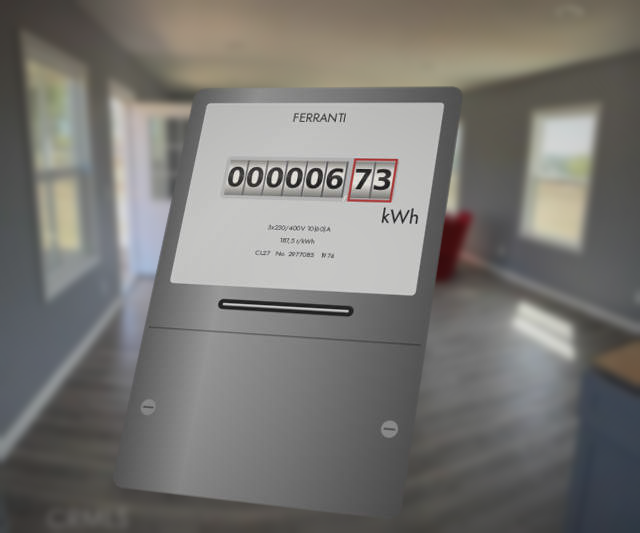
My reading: 6.73 kWh
